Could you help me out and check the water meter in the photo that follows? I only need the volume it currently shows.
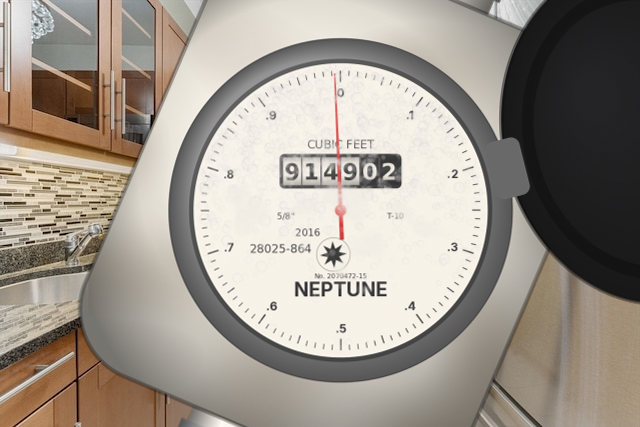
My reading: 914901.99 ft³
